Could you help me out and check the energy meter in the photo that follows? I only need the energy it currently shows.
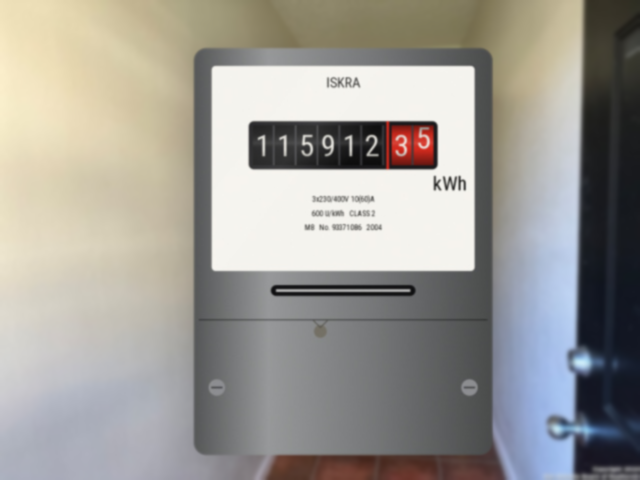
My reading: 115912.35 kWh
